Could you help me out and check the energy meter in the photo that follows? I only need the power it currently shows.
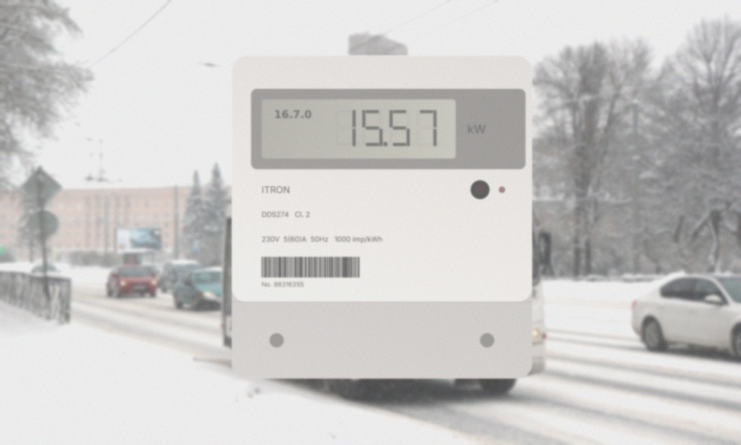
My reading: 15.57 kW
